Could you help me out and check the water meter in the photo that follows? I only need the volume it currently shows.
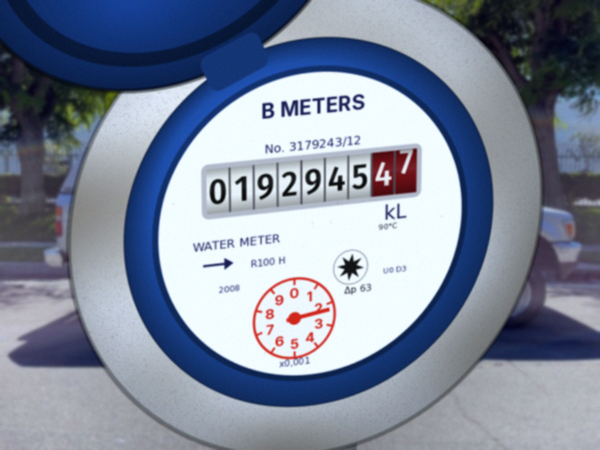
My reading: 192945.472 kL
